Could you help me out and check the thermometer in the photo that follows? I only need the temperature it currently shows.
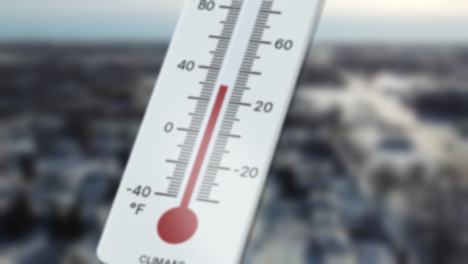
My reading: 30 °F
